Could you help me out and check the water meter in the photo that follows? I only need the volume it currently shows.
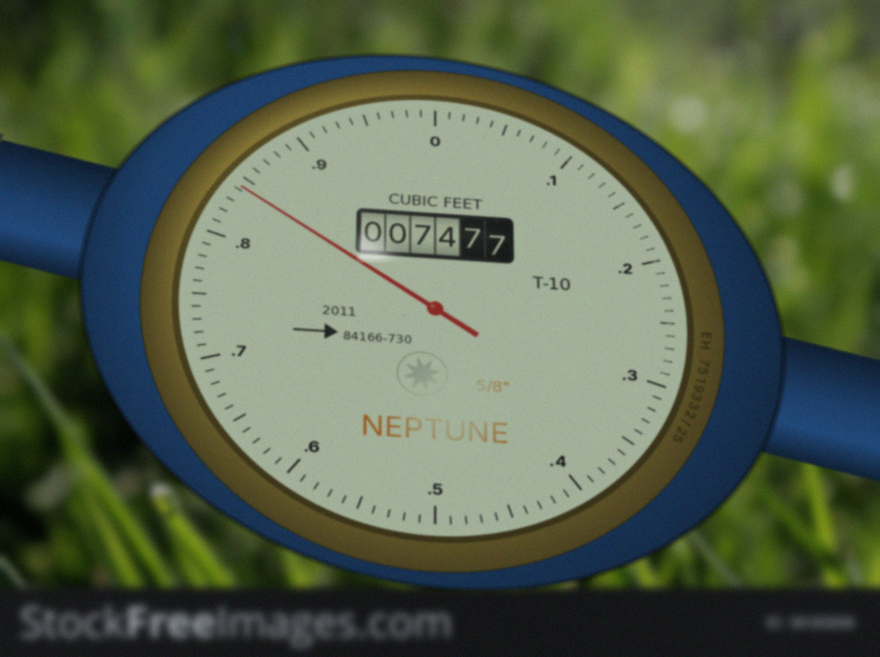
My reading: 7476.84 ft³
